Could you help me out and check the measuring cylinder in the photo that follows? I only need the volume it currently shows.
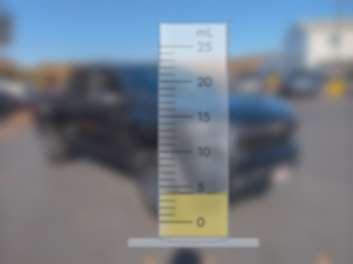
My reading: 4 mL
